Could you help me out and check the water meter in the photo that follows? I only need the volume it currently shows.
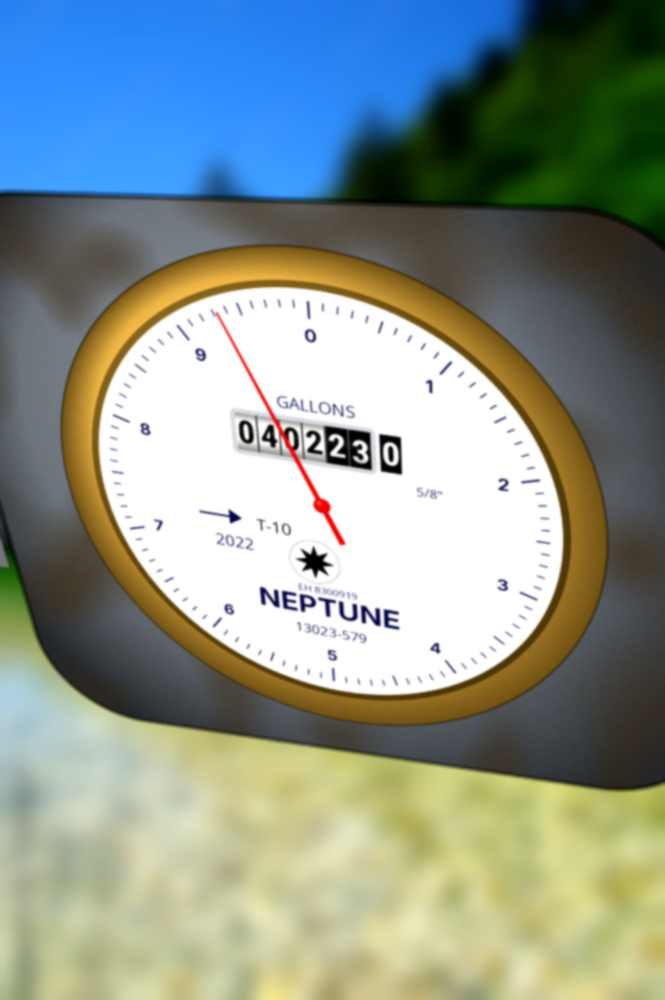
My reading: 402229.3 gal
